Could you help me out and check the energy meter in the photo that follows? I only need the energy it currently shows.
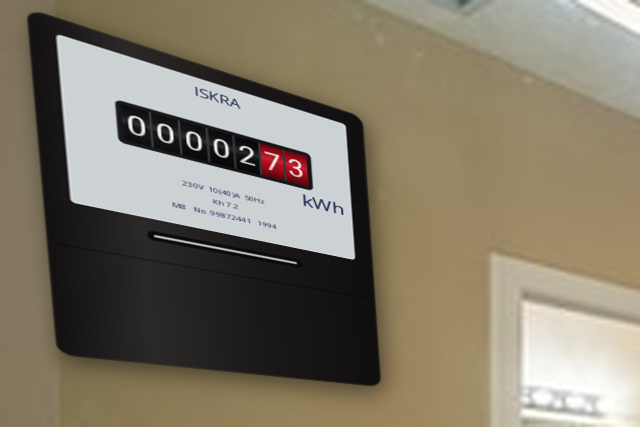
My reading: 2.73 kWh
